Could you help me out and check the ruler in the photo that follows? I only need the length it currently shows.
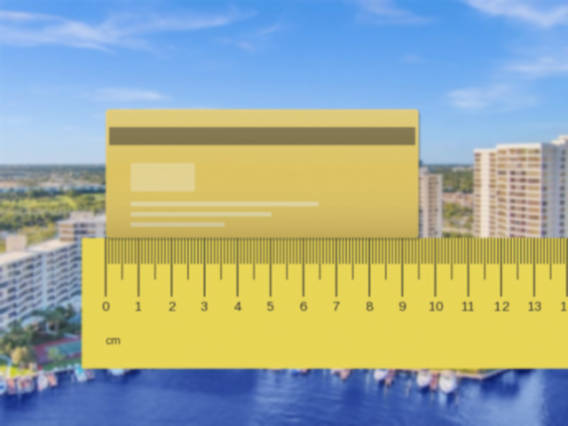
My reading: 9.5 cm
